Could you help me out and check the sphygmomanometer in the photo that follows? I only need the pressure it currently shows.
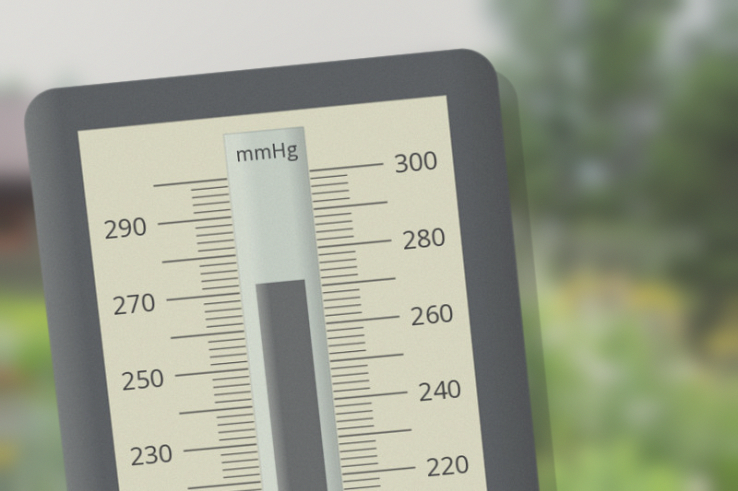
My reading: 272 mmHg
